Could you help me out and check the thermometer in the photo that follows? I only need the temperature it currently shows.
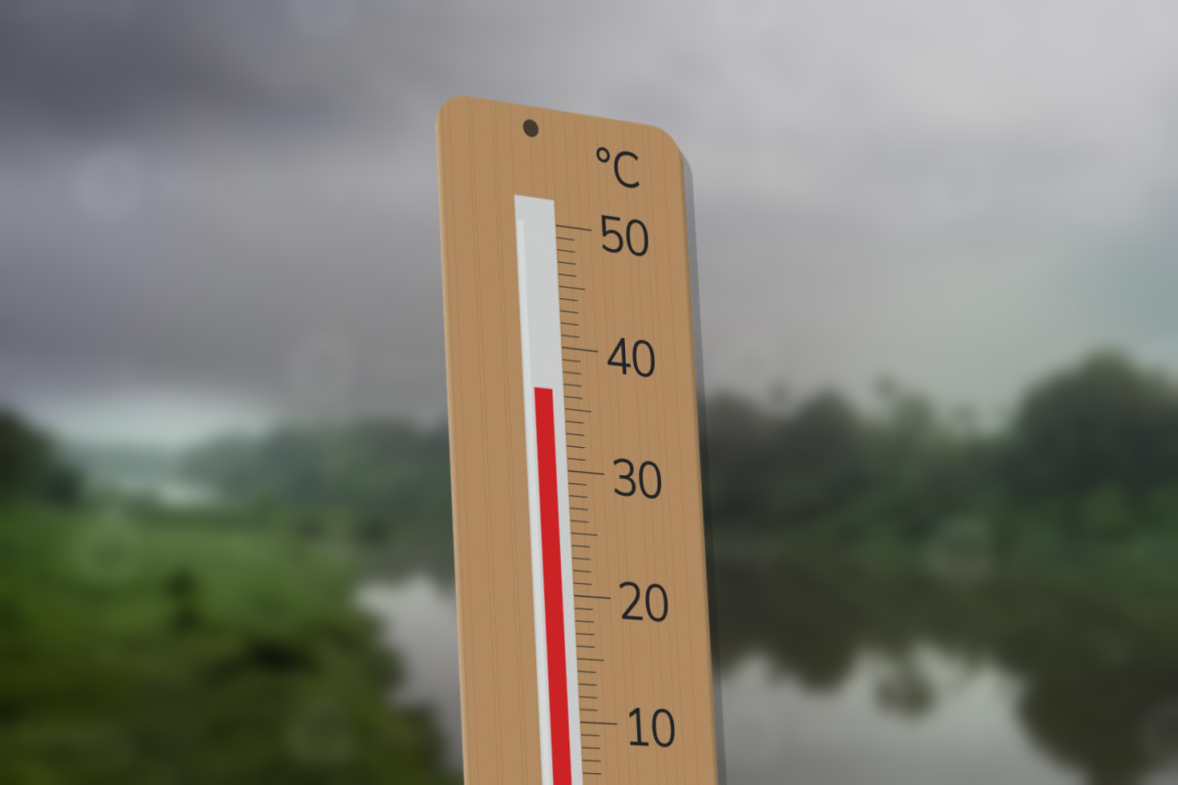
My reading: 36.5 °C
